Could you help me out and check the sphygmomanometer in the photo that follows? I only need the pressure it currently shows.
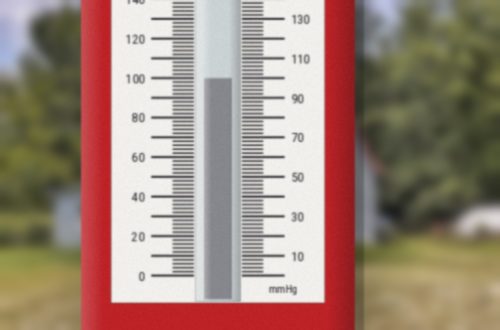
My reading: 100 mmHg
